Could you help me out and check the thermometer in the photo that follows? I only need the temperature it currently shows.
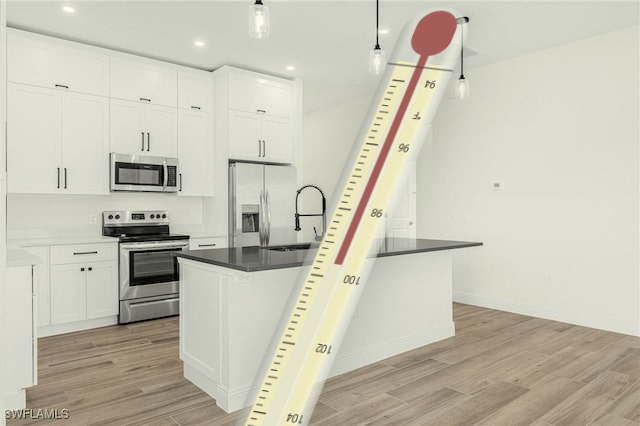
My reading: 99.6 °F
